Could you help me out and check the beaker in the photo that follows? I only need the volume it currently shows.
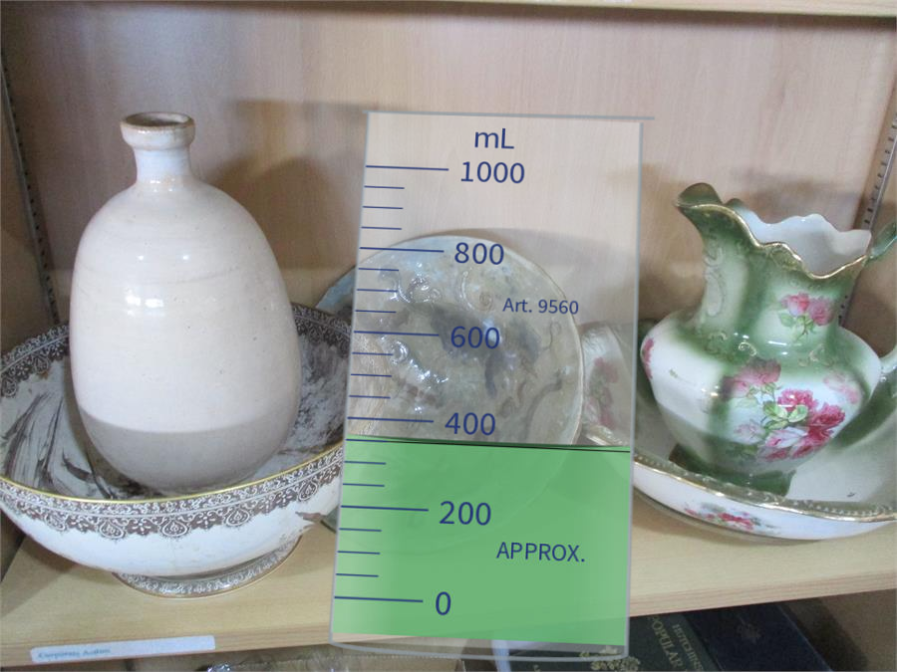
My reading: 350 mL
